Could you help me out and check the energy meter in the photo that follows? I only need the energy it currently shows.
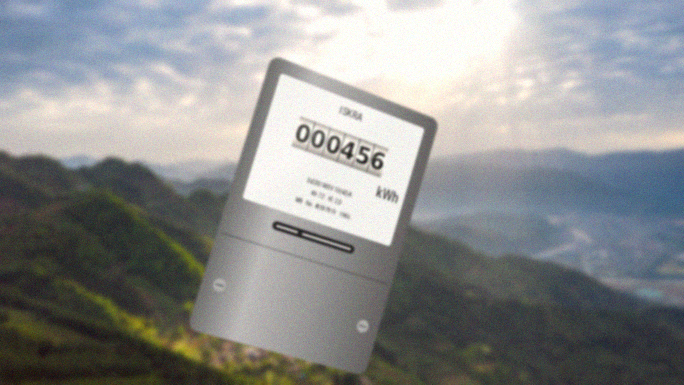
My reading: 456 kWh
